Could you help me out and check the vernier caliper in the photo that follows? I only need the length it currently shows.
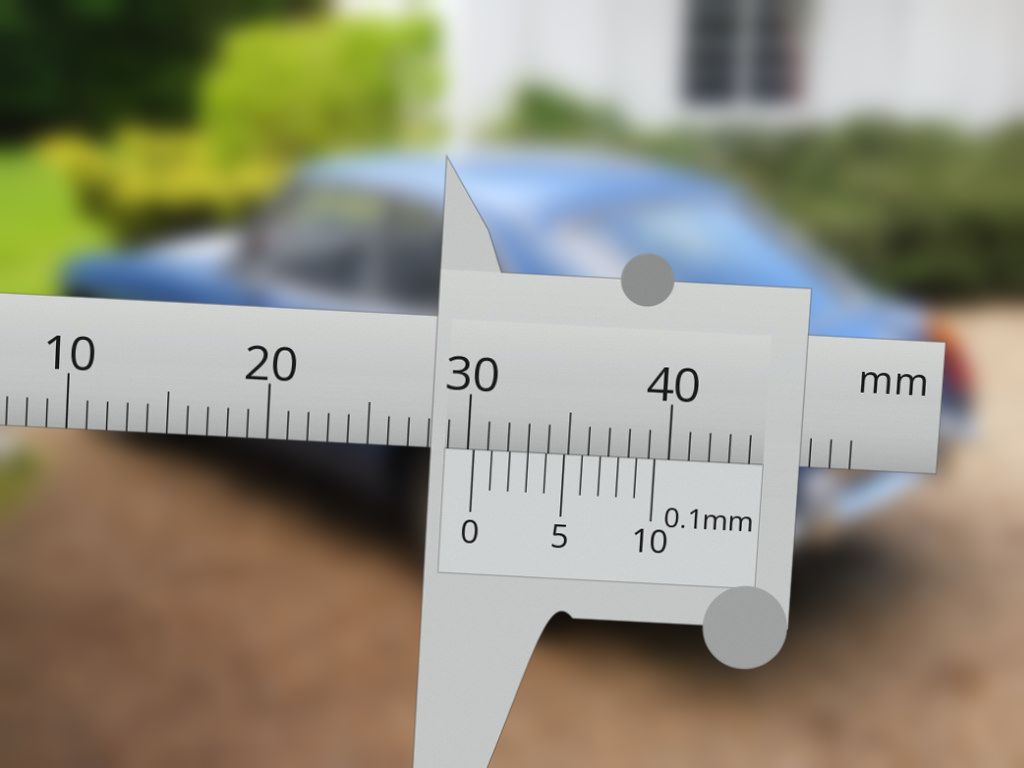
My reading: 30.3 mm
